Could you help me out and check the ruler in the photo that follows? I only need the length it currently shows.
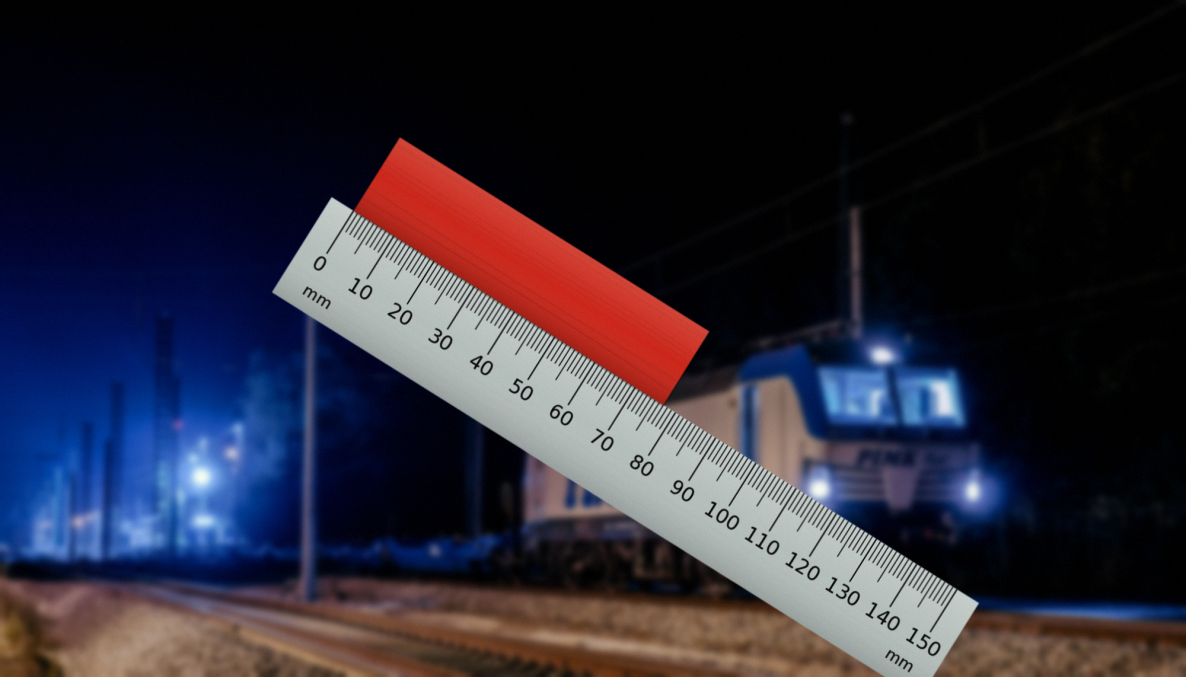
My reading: 77 mm
